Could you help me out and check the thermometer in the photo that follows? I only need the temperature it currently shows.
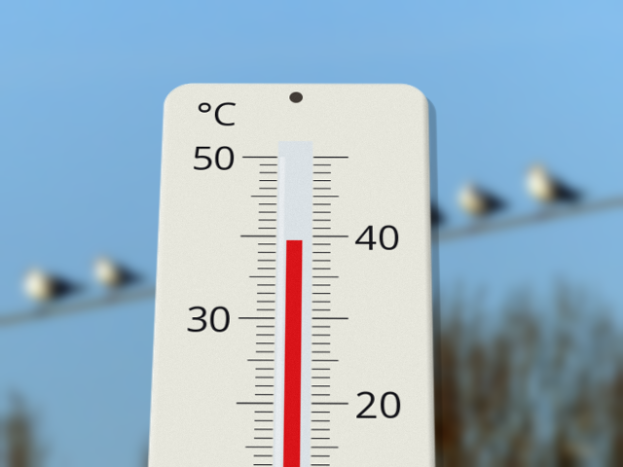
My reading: 39.5 °C
